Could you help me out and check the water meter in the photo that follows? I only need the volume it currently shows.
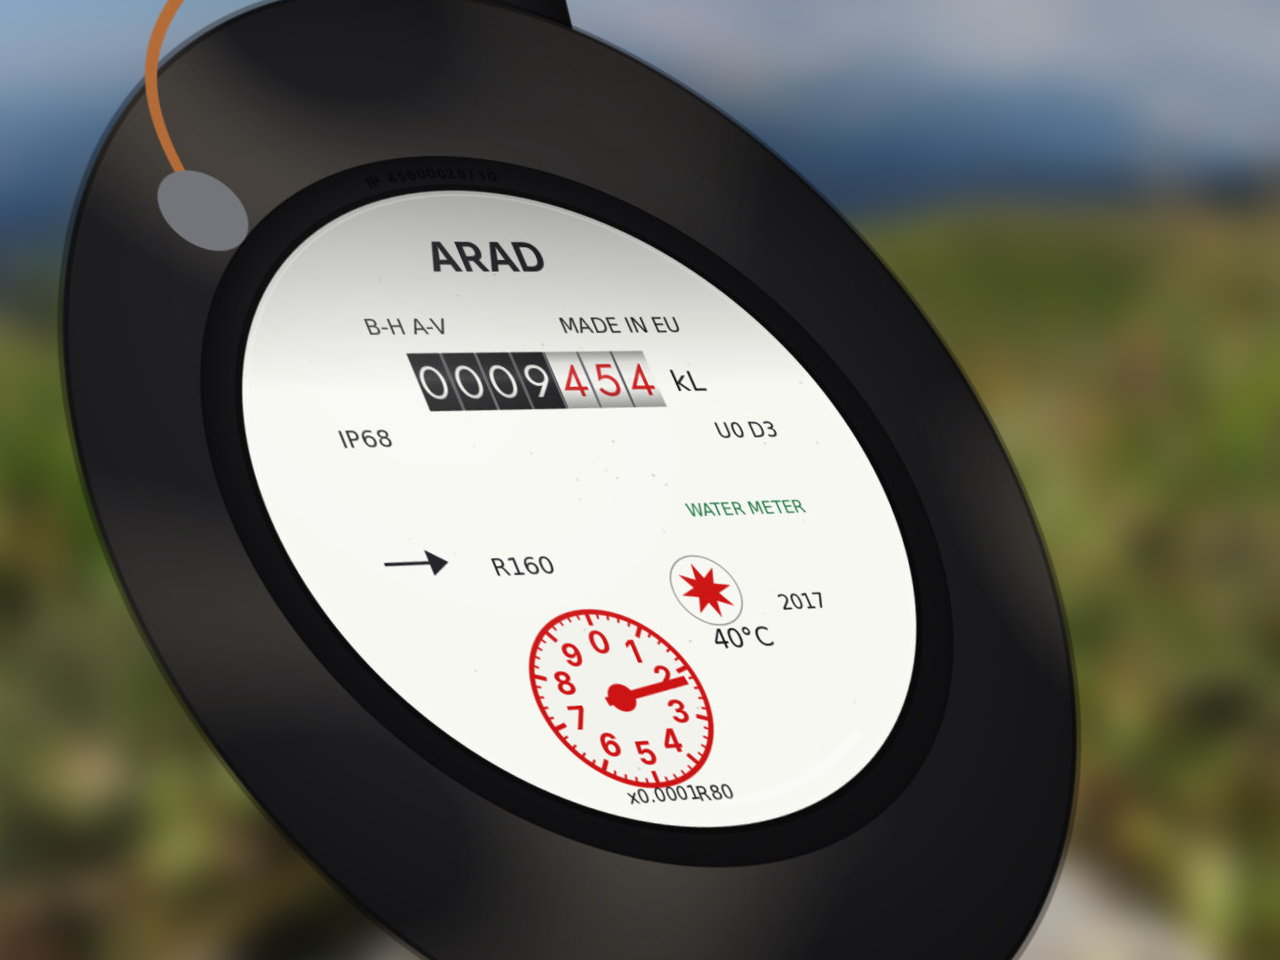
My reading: 9.4542 kL
